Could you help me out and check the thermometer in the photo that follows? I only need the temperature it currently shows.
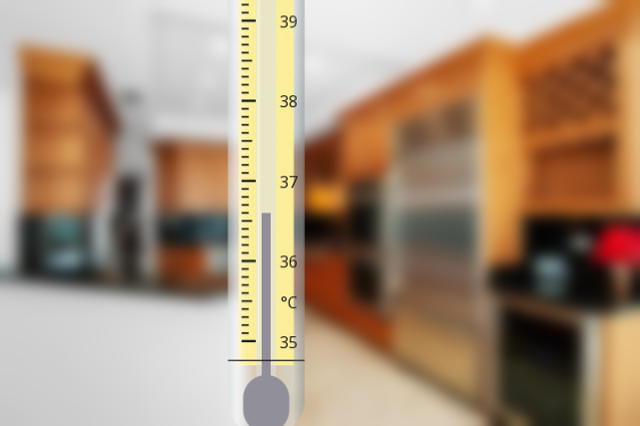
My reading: 36.6 °C
